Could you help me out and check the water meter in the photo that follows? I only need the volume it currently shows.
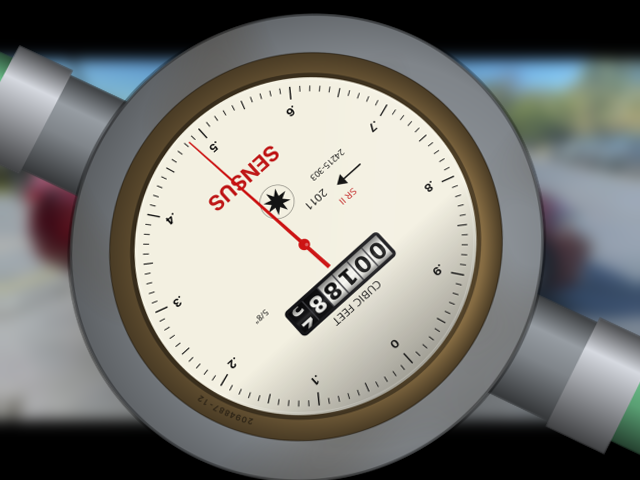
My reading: 1882.48 ft³
